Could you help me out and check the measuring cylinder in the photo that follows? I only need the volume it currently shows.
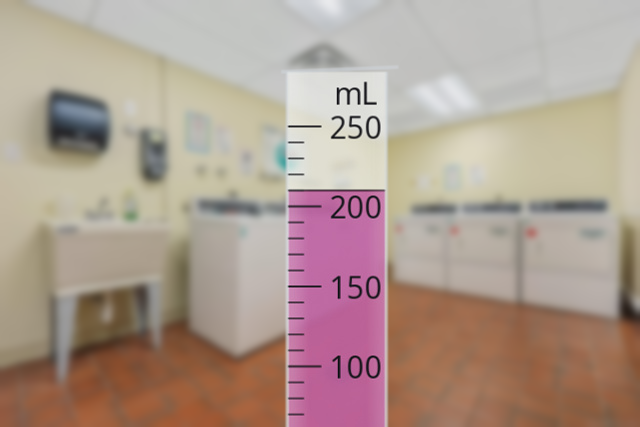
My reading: 210 mL
